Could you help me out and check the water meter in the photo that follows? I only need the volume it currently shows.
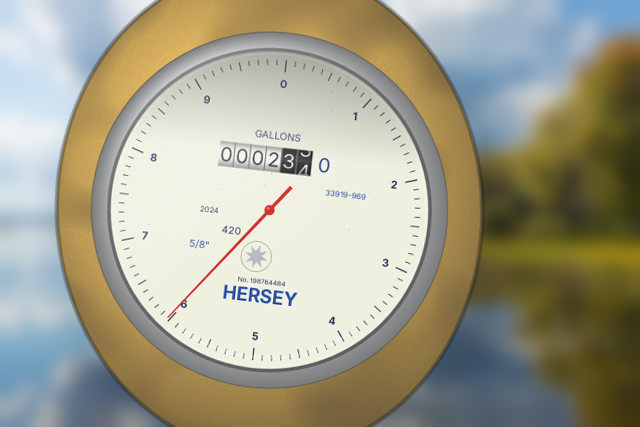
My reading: 2336.0 gal
